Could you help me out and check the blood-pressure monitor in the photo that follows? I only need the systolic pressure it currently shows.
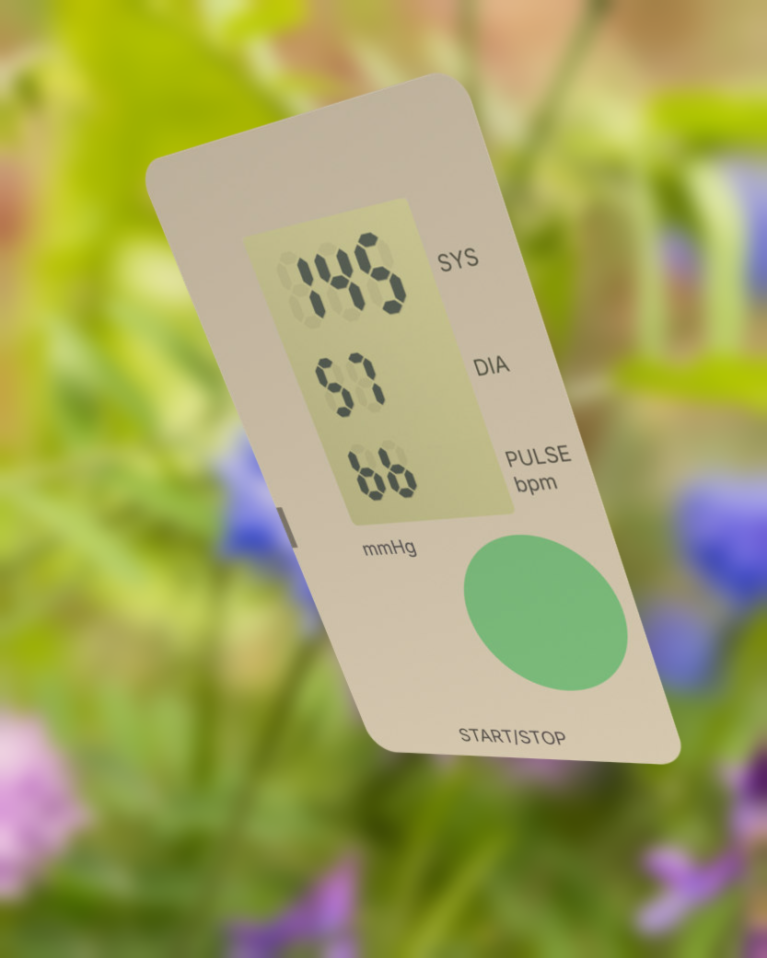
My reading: 145 mmHg
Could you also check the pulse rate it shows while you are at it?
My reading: 66 bpm
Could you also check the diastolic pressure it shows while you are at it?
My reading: 57 mmHg
